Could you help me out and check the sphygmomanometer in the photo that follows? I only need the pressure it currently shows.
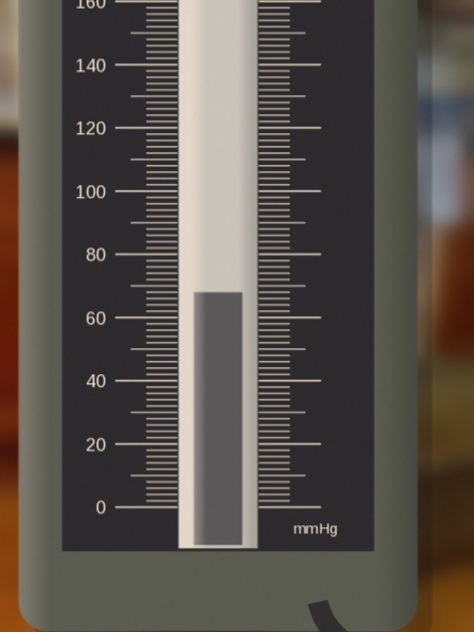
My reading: 68 mmHg
